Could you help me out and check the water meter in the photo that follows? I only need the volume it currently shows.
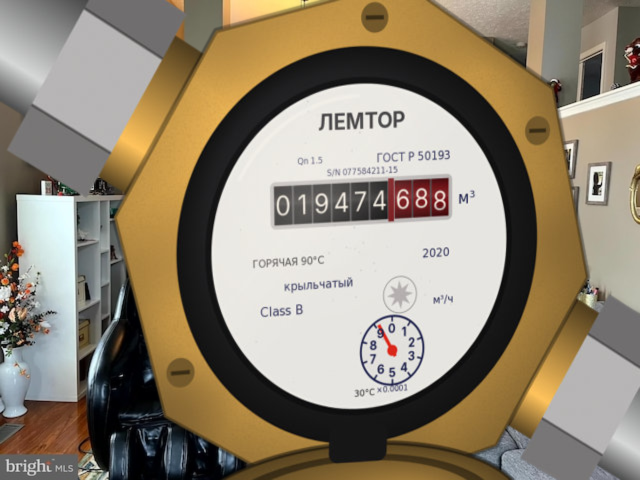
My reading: 19474.6879 m³
